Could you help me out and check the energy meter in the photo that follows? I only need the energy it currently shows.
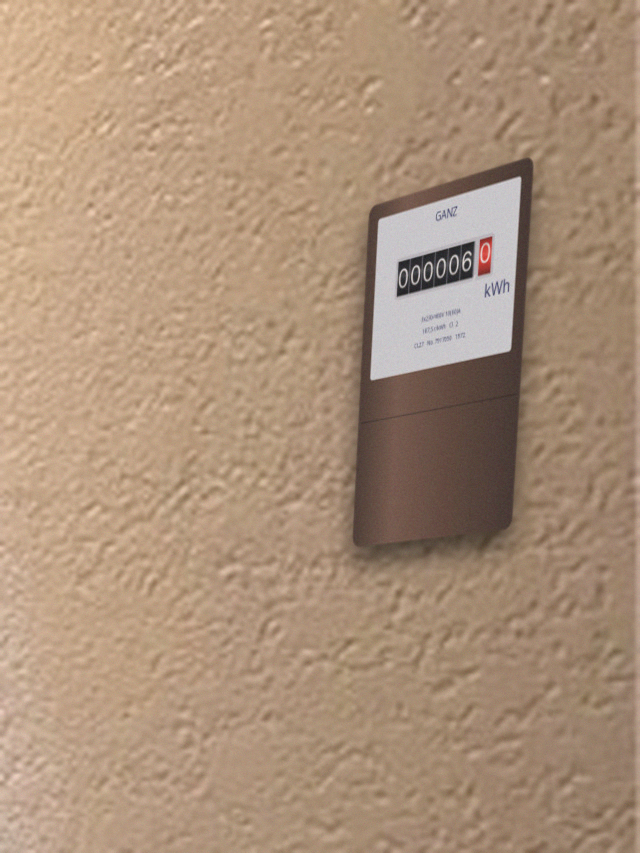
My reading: 6.0 kWh
